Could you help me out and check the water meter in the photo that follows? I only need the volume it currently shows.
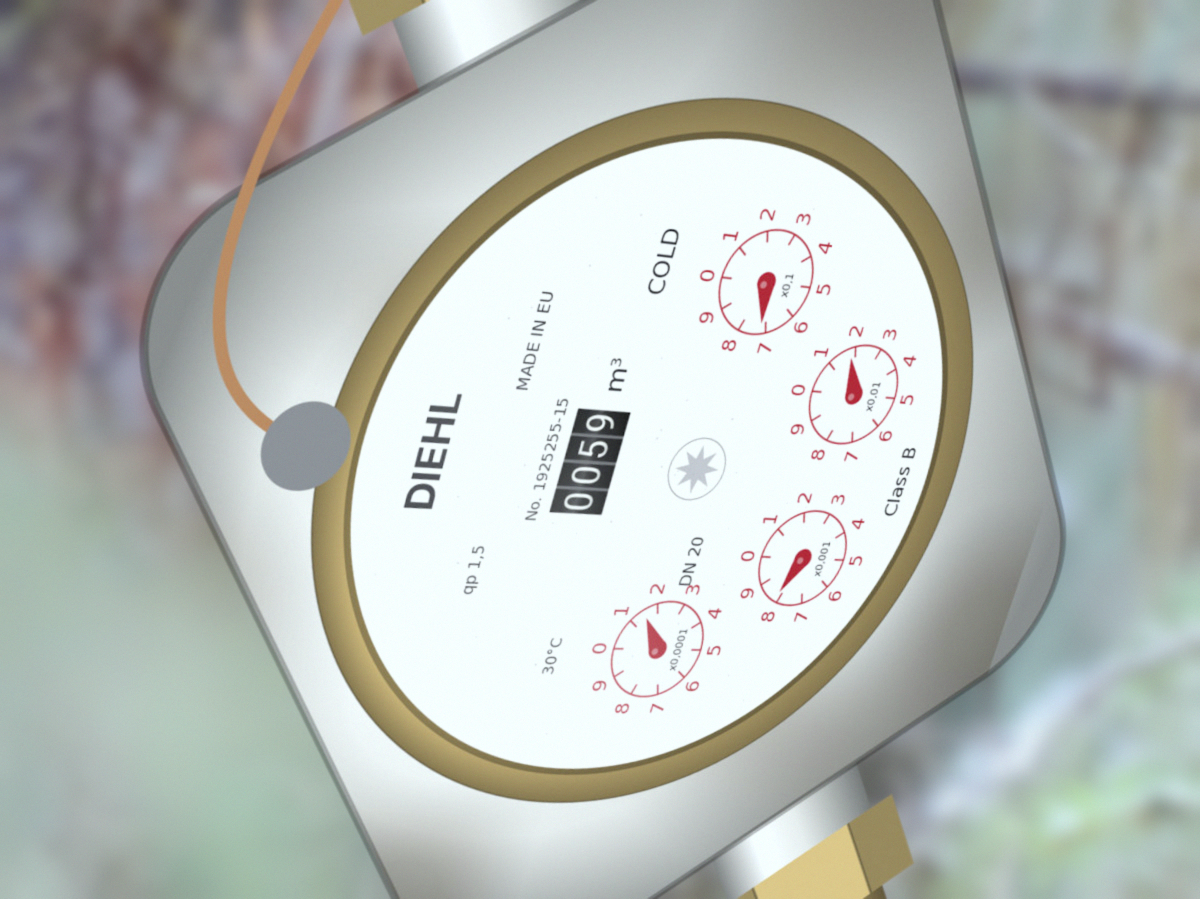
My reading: 59.7181 m³
